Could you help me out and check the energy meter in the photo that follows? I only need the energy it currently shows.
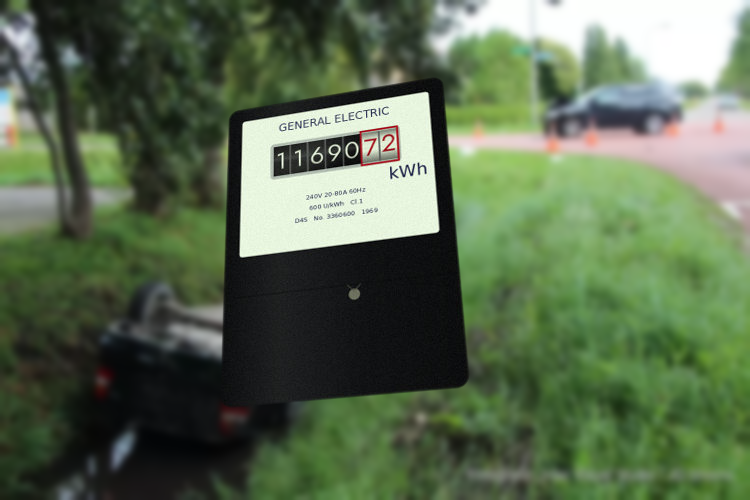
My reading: 11690.72 kWh
